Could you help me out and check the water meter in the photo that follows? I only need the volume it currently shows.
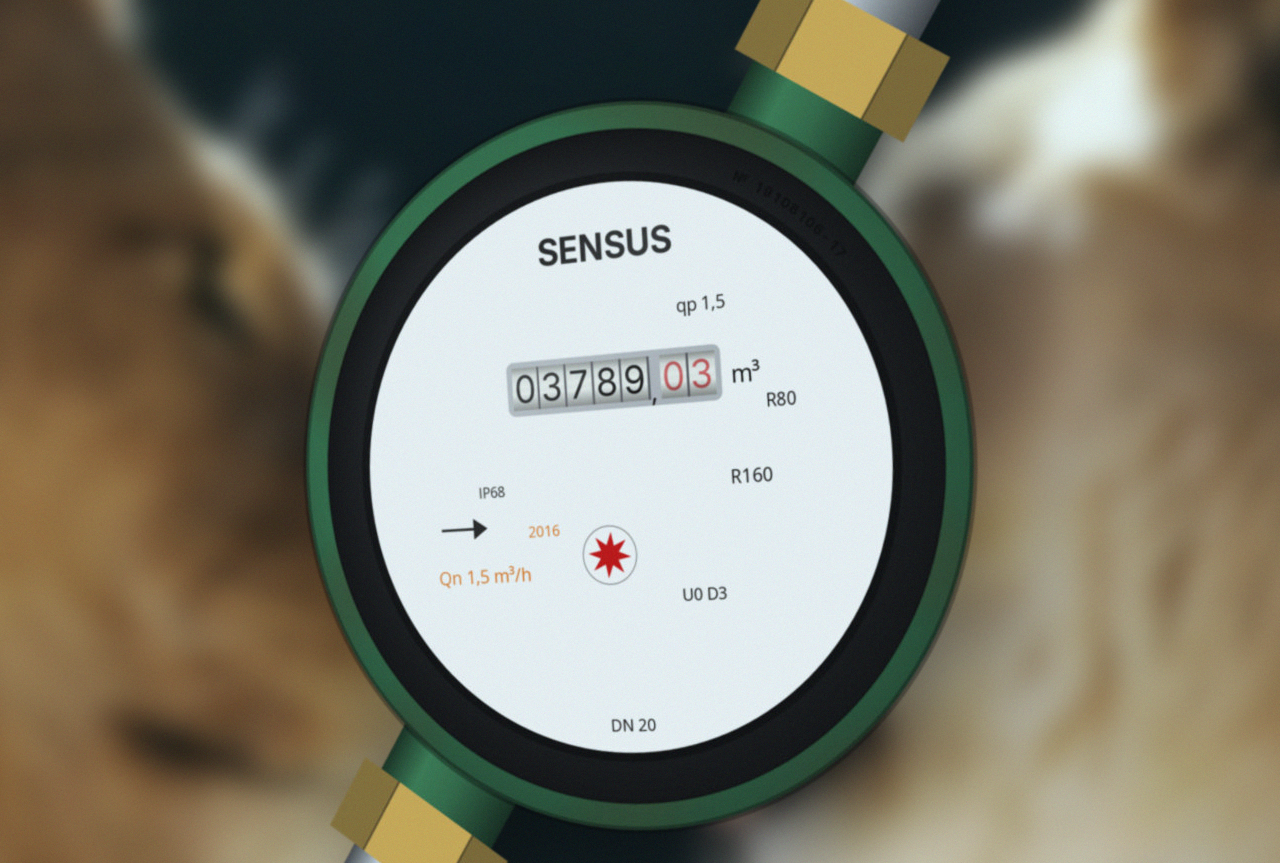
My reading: 3789.03 m³
